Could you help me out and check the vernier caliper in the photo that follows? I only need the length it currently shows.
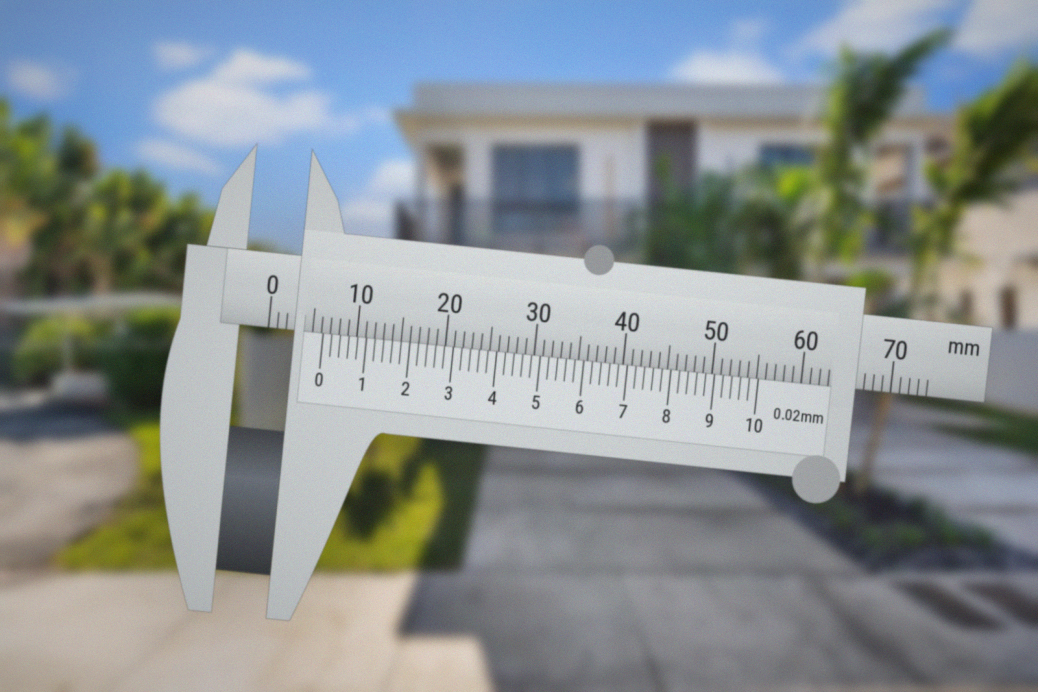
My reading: 6.2 mm
